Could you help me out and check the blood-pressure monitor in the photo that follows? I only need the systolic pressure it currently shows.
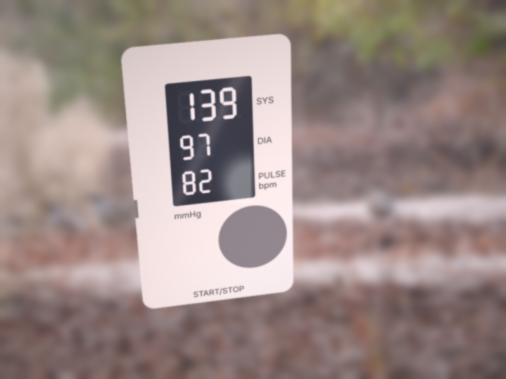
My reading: 139 mmHg
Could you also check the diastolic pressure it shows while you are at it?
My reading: 97 mmHg
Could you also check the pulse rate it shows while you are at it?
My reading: 82 bpm
